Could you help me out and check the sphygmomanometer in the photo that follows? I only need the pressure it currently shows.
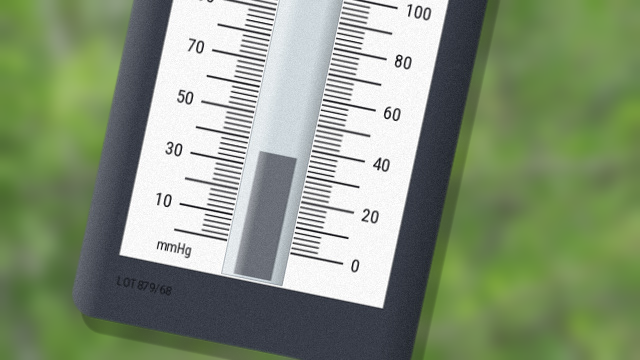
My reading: 36 mmHg
